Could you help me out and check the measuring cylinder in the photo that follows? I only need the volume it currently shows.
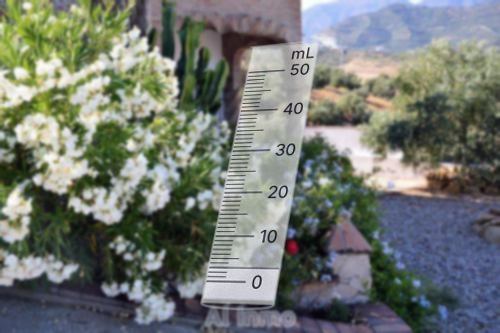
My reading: 3 mL
